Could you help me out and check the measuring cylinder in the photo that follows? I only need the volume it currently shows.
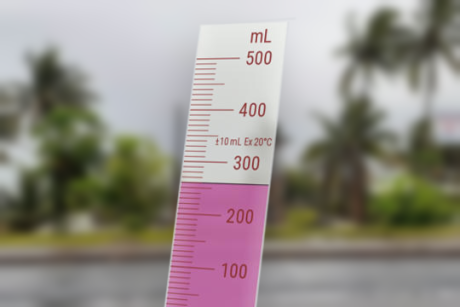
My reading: 260 mL
